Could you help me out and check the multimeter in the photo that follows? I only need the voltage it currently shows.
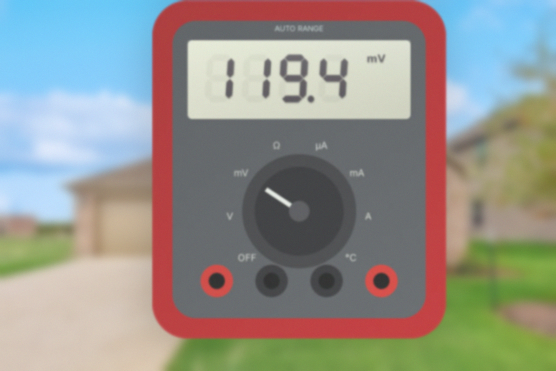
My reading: 119.4 mV
